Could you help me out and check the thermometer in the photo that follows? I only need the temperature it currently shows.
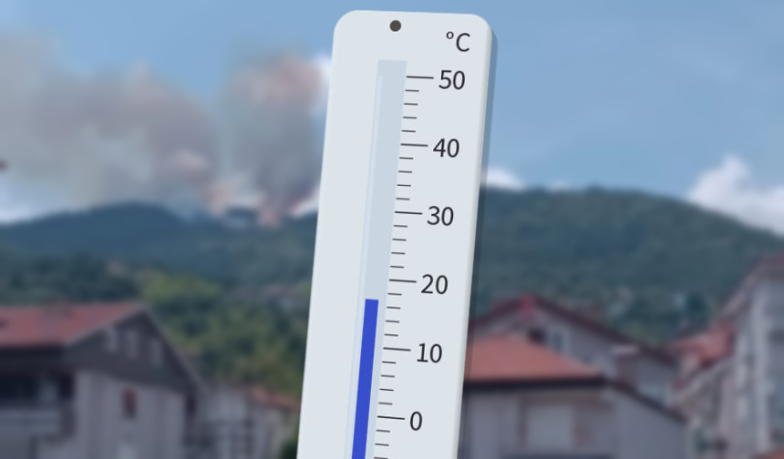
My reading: 17 °C
